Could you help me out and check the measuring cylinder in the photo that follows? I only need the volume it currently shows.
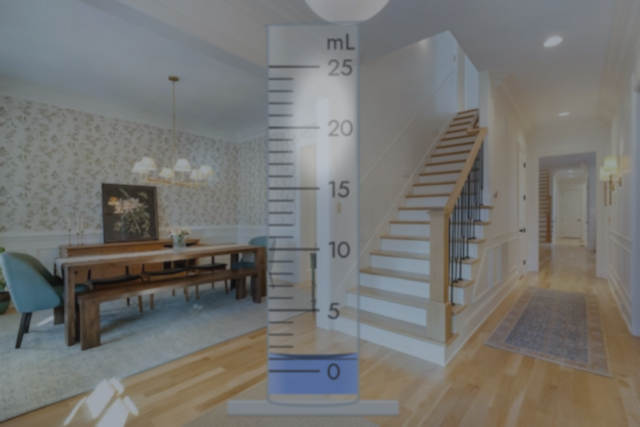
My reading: 1 mL
